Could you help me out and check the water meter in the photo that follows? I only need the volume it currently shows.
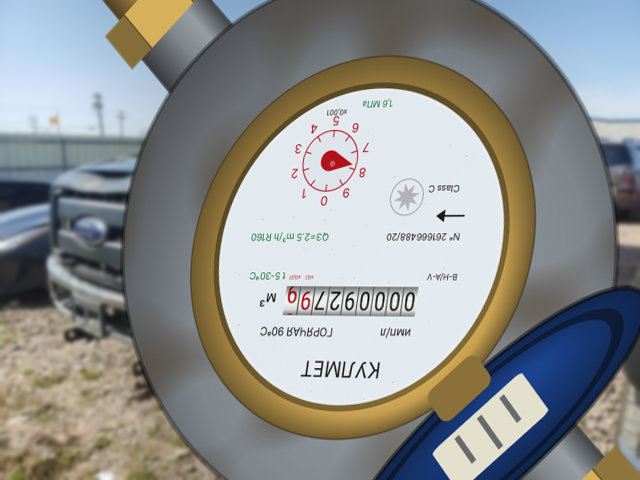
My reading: 927.987 m³
